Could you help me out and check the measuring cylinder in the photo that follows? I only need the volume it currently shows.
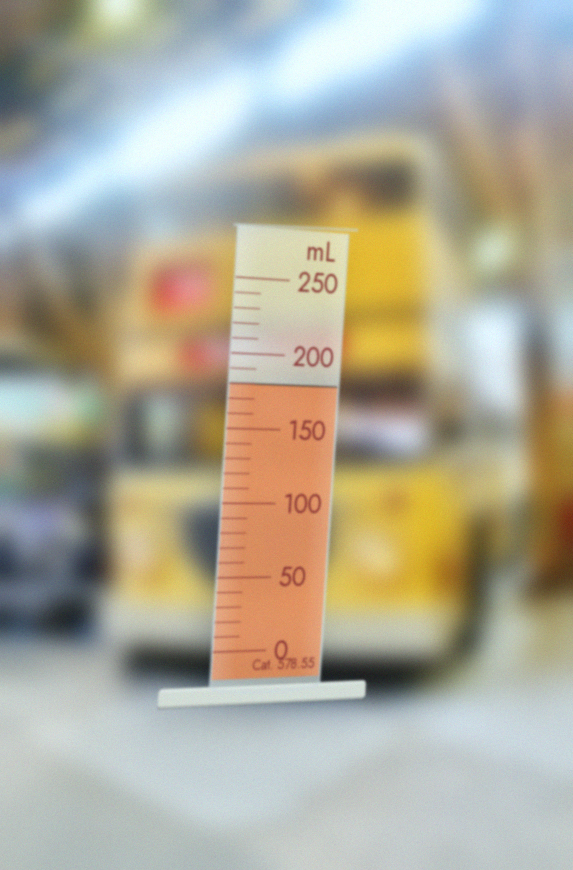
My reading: 180 mL
